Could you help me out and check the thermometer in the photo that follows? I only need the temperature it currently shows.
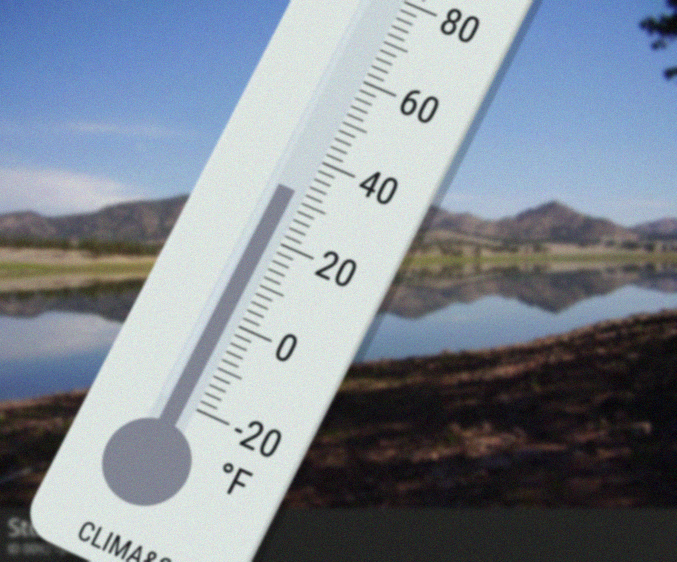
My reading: 32 °F
